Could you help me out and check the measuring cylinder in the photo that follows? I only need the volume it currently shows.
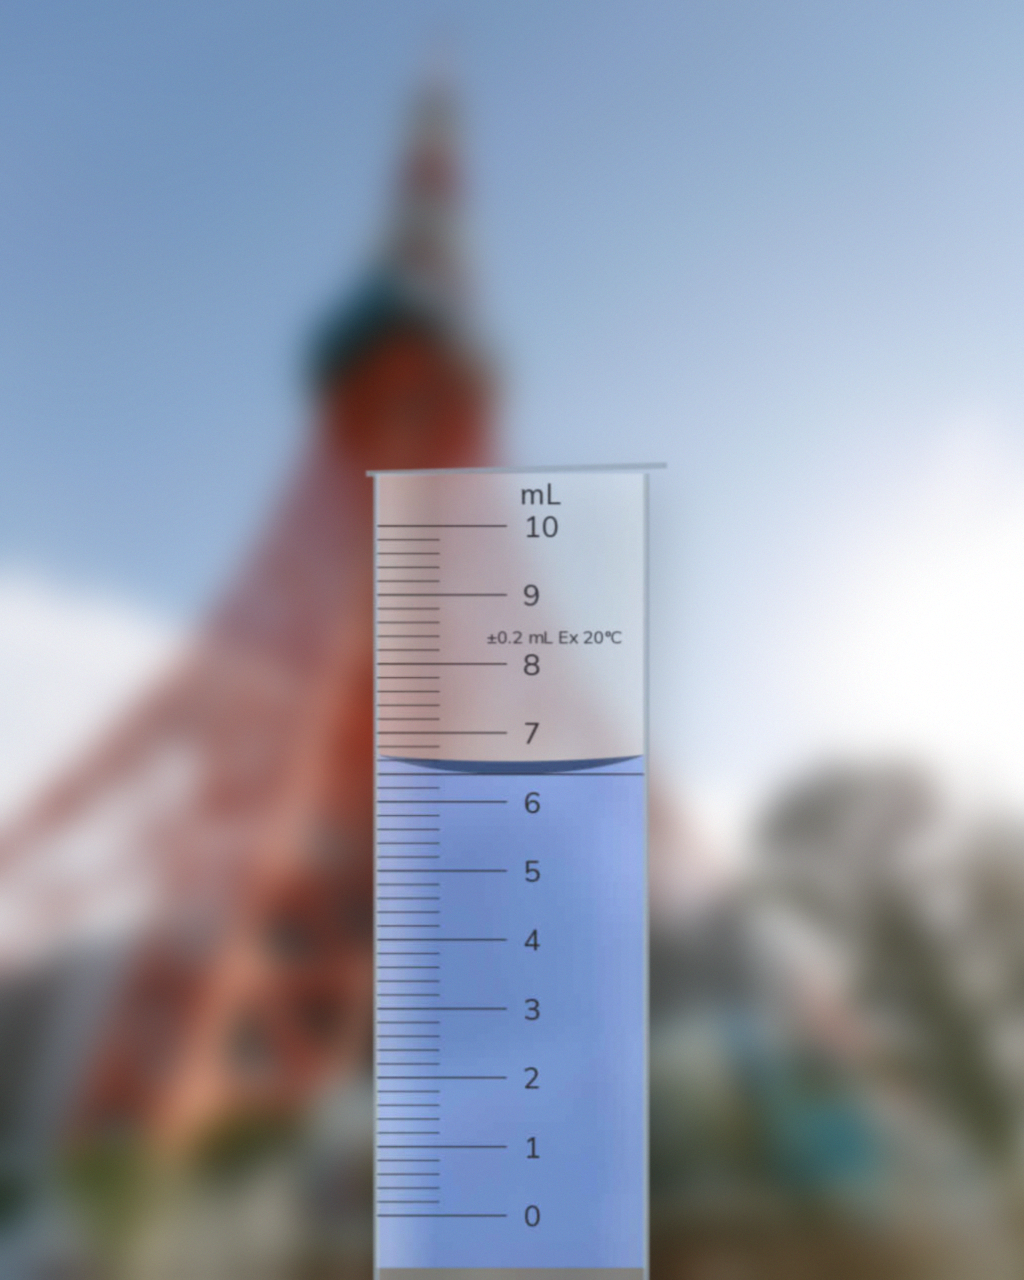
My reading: 6.4 mL
